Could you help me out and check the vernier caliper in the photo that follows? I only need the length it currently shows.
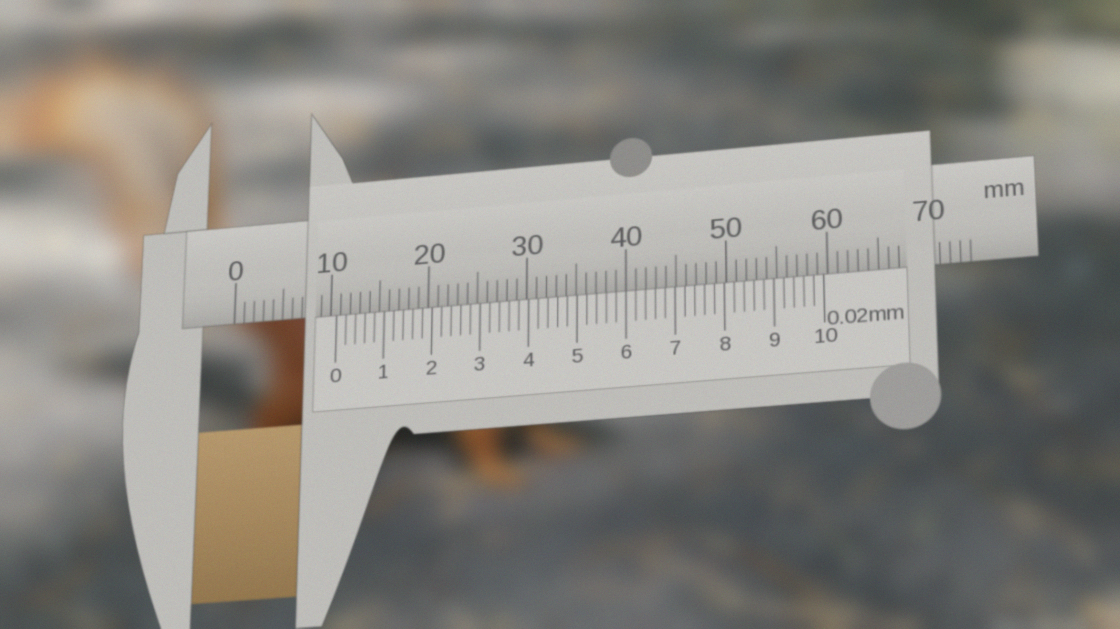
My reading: 10.6 mm
